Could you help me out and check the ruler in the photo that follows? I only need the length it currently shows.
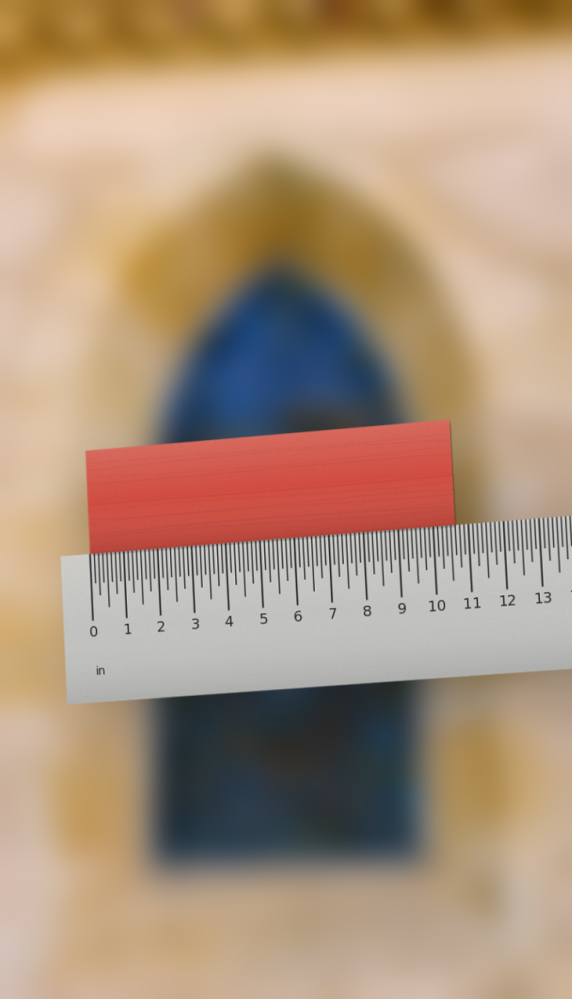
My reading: 10.625 in
